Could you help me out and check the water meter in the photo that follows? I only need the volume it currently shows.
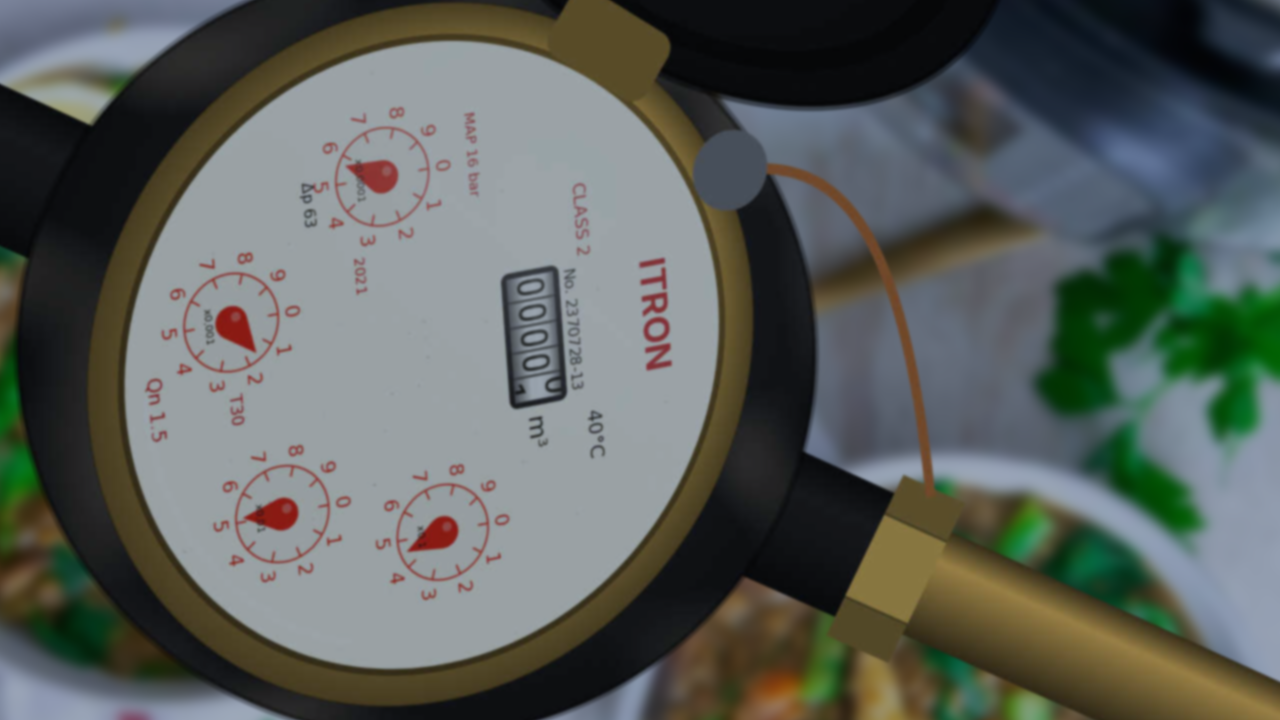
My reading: 0.4515 m³
